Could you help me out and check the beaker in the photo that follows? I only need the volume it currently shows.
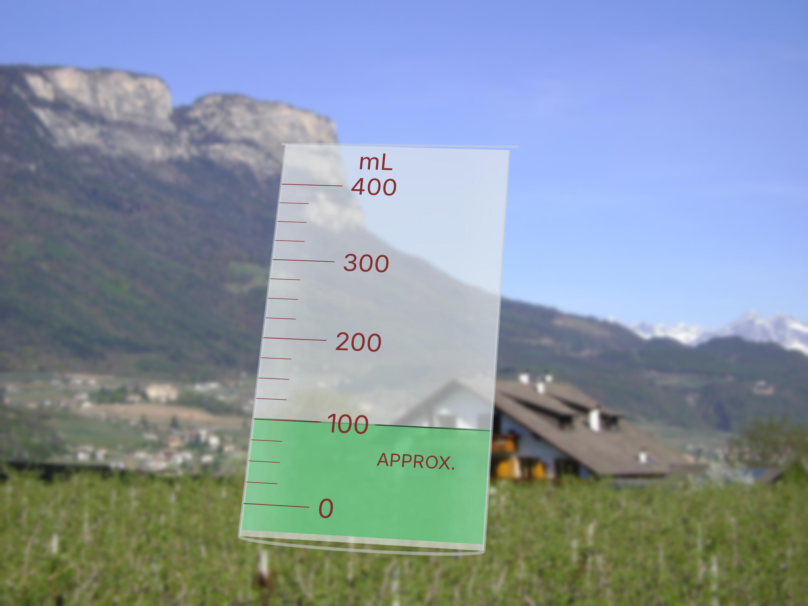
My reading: 100 mL
